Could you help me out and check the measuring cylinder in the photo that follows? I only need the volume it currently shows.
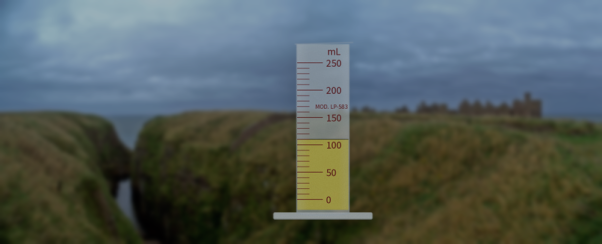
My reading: 110 mL
